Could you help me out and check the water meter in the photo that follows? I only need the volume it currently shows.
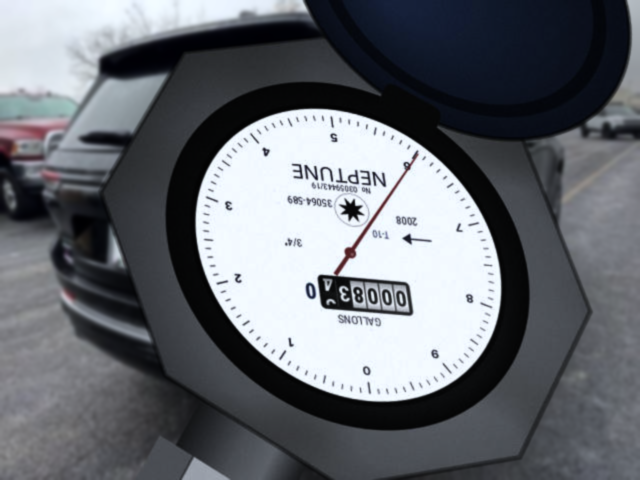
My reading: 8336.0 gal
